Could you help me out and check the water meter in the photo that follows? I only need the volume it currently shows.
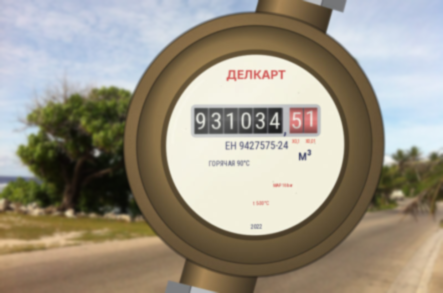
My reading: 931034.51 m³
